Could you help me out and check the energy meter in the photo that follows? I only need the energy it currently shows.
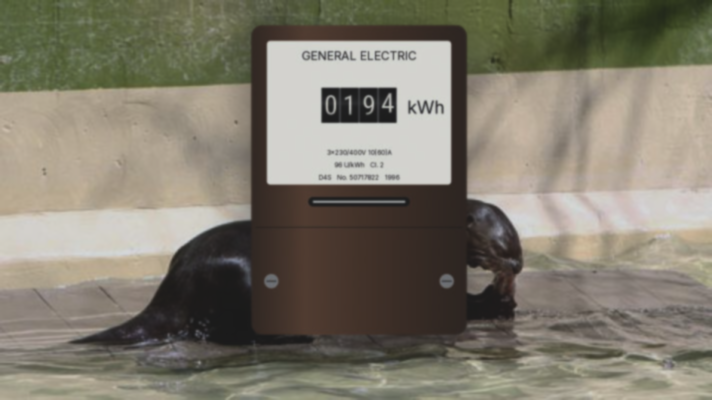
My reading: 194 kWh
